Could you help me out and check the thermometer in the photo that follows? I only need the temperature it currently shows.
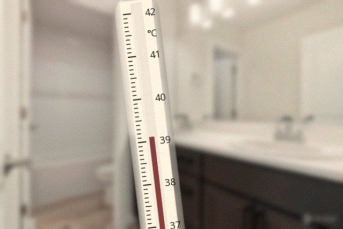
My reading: 39.1 °C
